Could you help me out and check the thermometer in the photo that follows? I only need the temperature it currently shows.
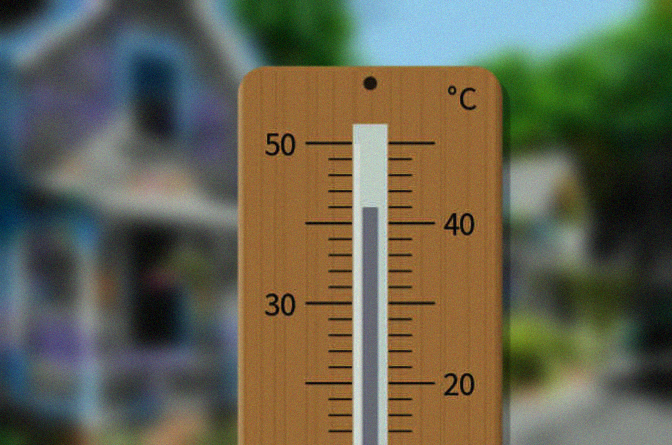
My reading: 42 °C
